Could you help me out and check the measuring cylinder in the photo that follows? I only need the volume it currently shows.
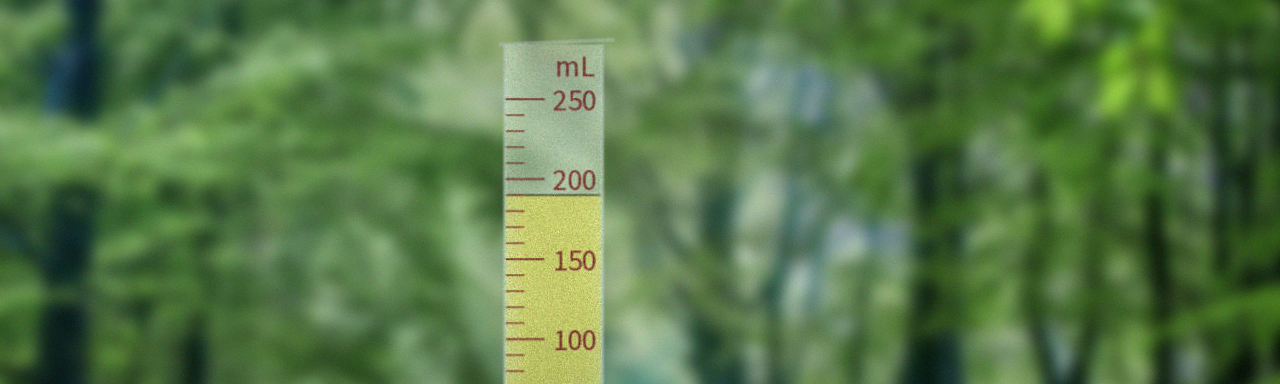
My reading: 190 mL
